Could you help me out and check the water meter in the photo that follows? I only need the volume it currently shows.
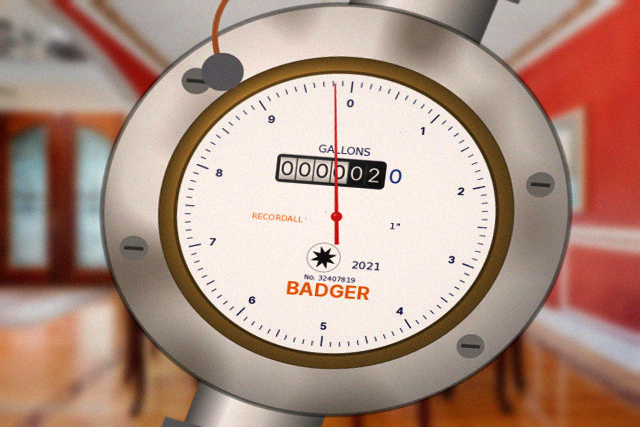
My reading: 19.8 gal
